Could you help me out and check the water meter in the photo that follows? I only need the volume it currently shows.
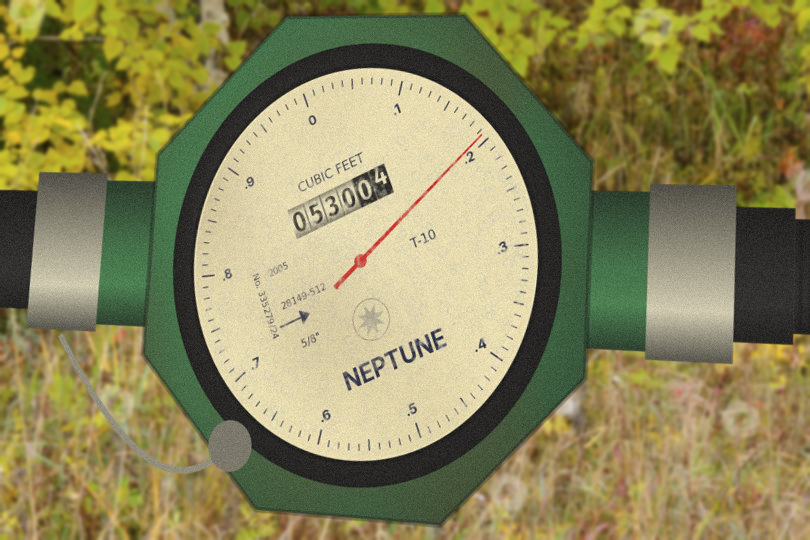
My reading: 53004.19 ft³
